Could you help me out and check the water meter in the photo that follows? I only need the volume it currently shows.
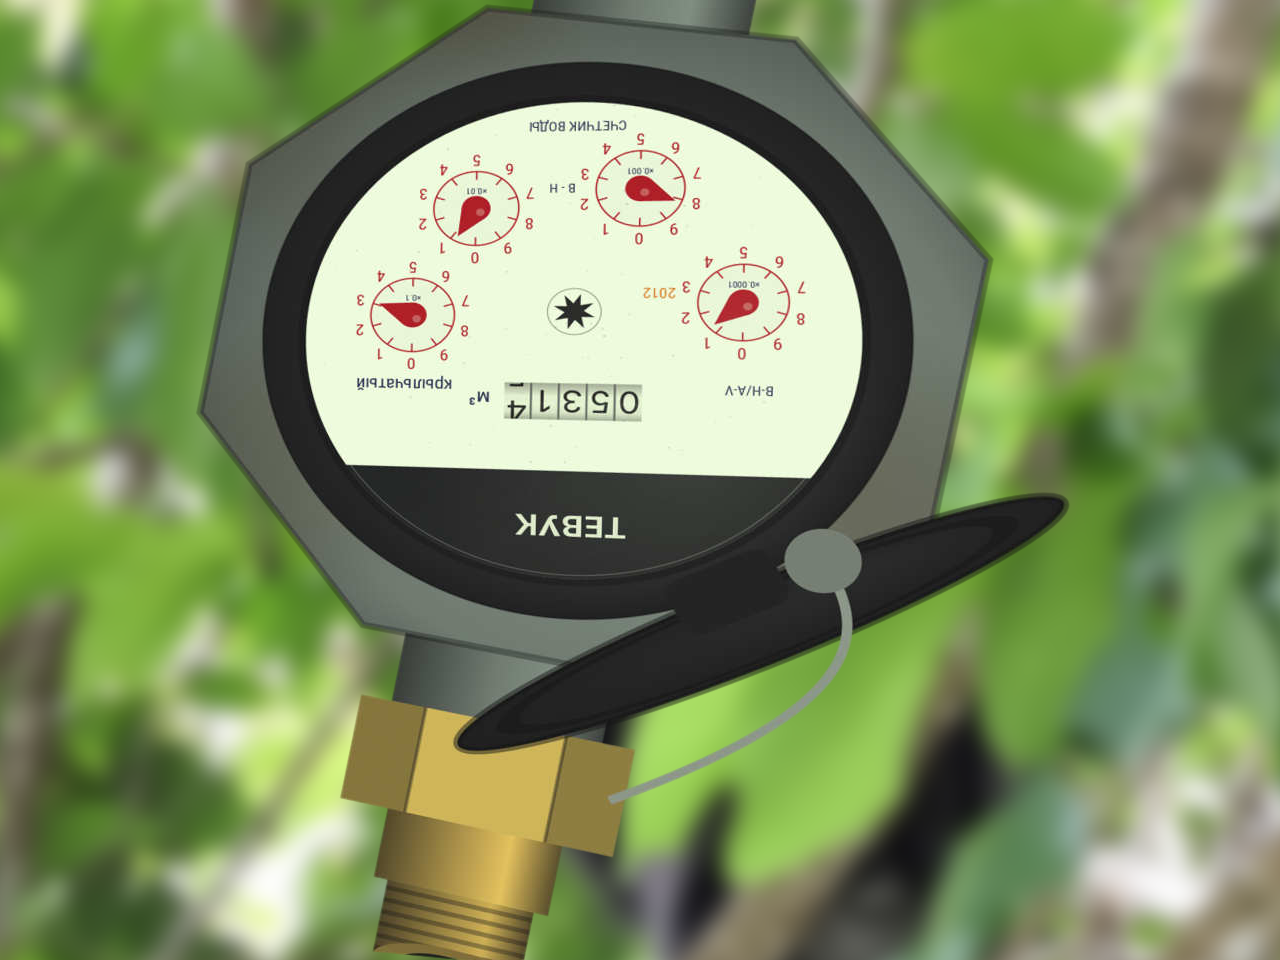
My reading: 5314.3081 m³
